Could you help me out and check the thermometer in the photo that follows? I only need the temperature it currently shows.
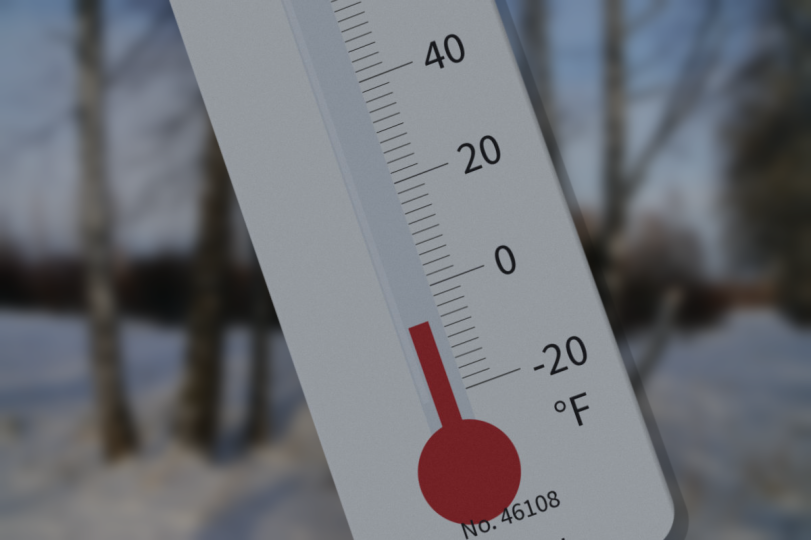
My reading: -6 °F
